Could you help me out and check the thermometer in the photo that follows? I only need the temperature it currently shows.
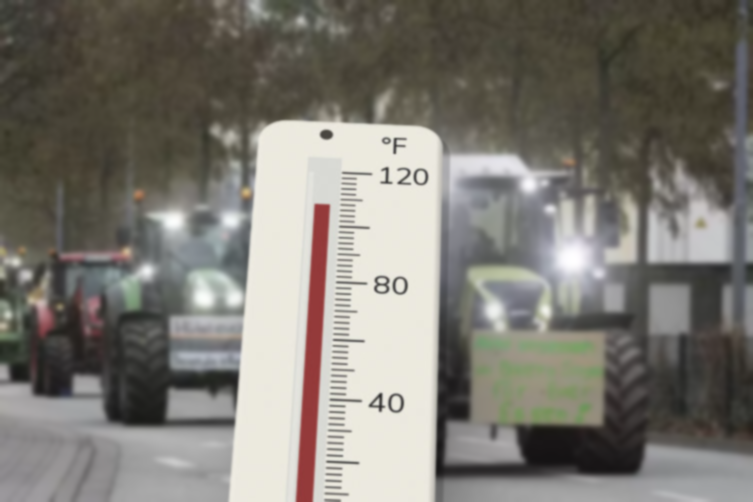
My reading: 108 °F
